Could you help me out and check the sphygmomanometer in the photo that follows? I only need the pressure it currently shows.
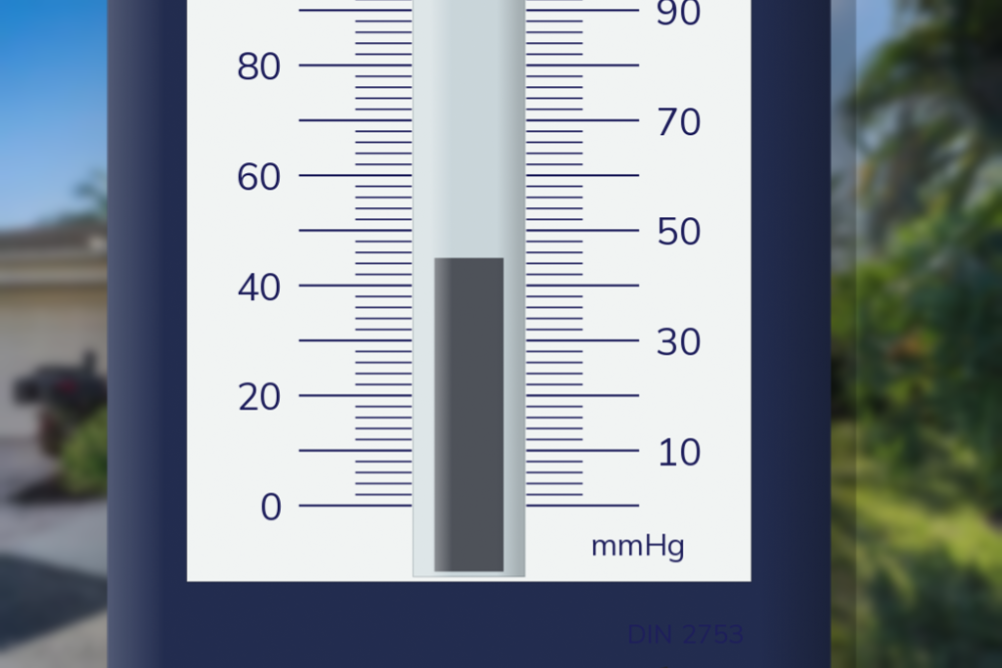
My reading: 45 mmHg
